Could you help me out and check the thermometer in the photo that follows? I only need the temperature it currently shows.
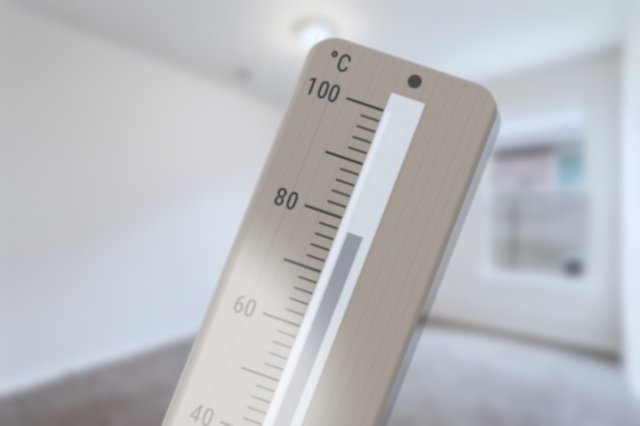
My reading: 78 °C
